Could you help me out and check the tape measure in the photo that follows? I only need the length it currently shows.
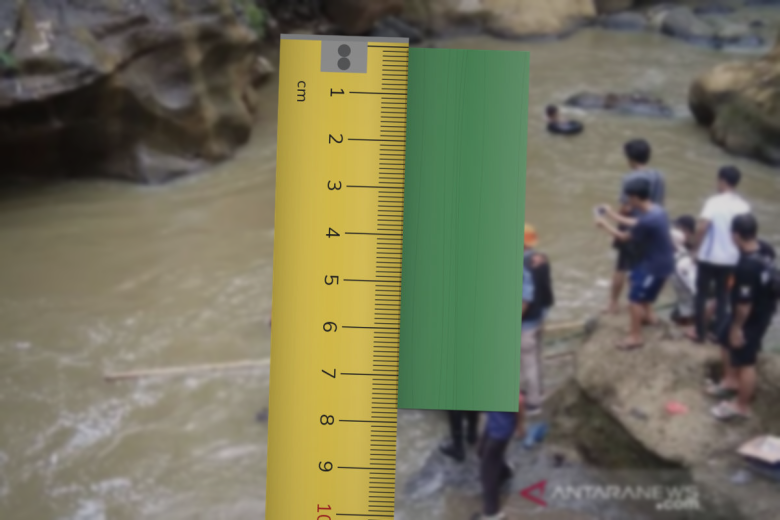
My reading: 7.7 cm
